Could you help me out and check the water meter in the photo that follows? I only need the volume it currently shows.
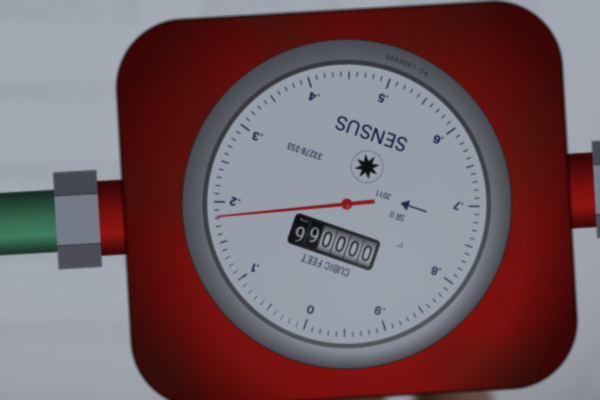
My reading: 66.18 ft³
